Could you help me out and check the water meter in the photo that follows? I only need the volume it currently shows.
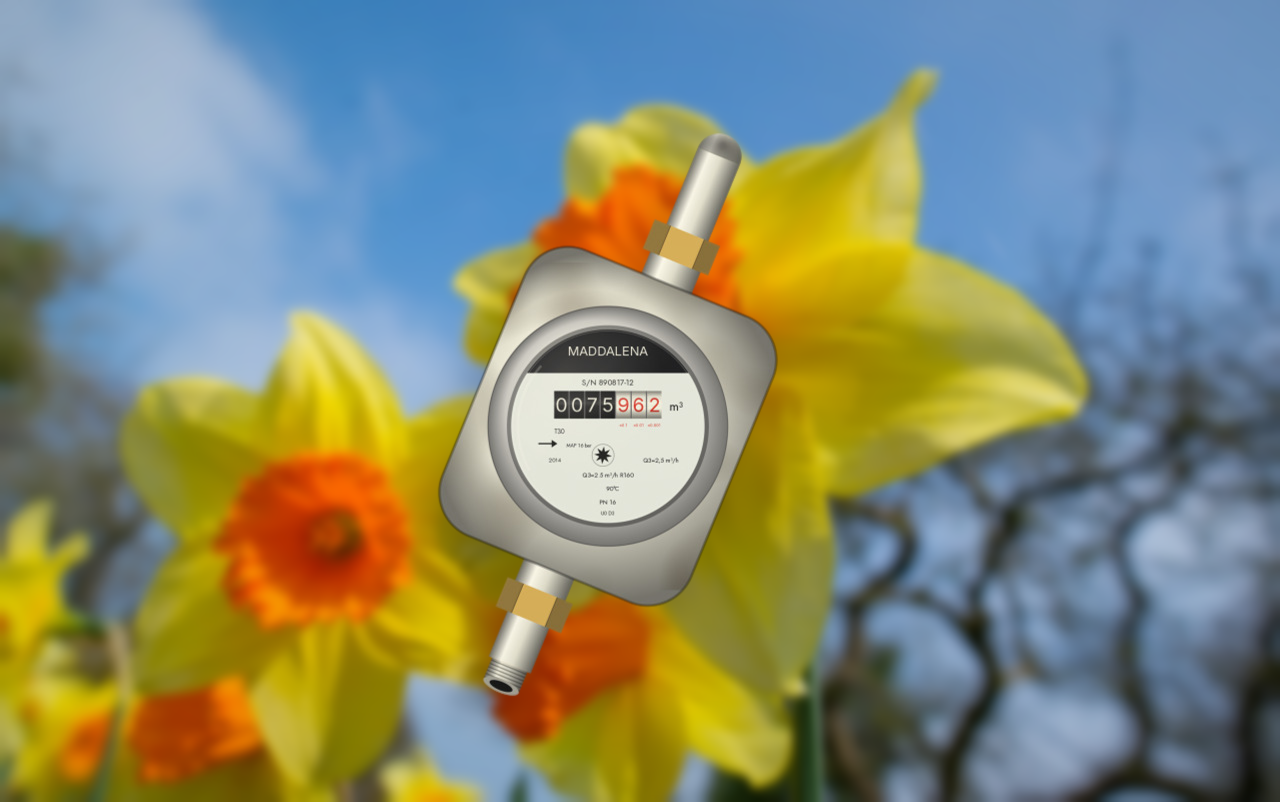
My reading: 75.962 m³
